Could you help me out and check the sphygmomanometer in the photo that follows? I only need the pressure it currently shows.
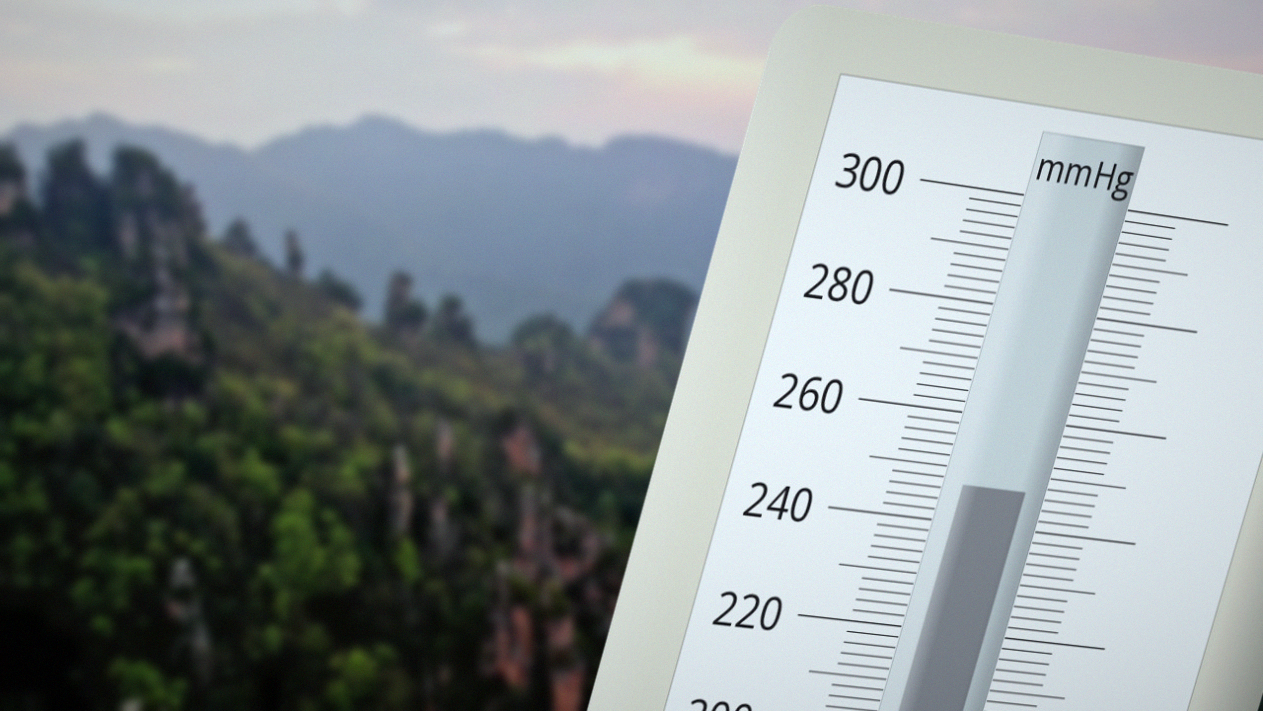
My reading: 247 mmHg
